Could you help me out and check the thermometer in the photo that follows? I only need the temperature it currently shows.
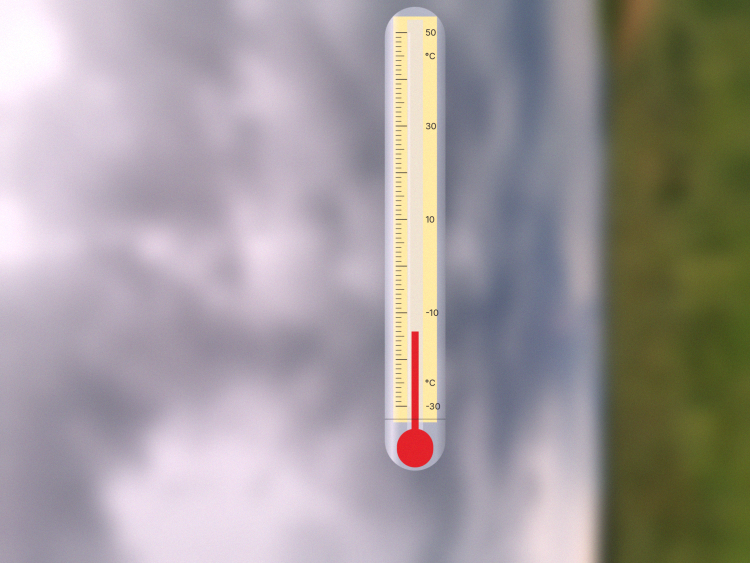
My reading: -14 °C
